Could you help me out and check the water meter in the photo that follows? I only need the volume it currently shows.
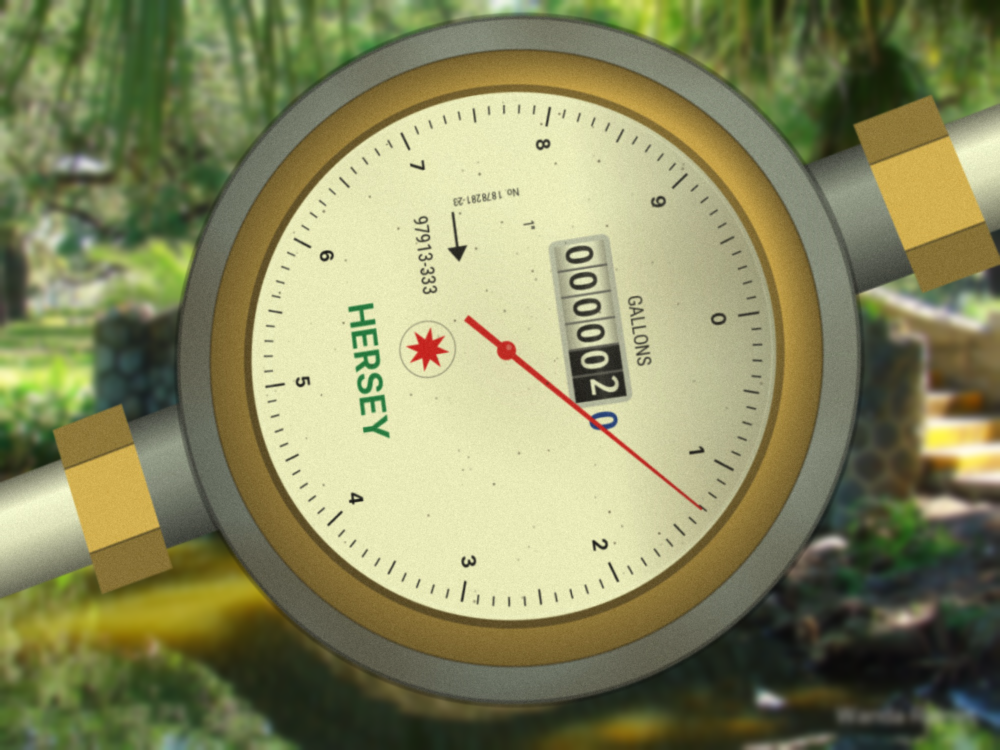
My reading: 21.3 gal
